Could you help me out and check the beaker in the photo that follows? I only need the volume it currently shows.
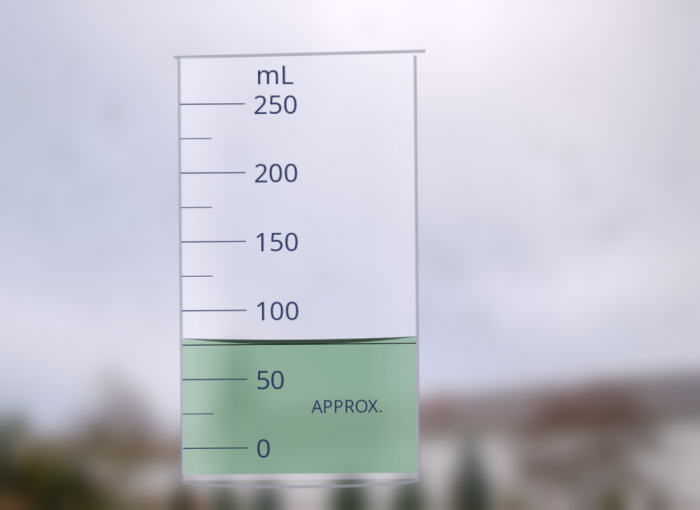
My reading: 75 mL
